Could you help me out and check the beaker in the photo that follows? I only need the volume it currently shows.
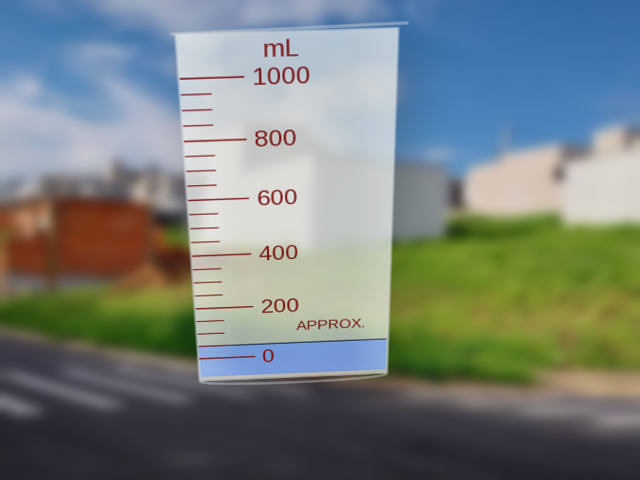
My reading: 50 mL
